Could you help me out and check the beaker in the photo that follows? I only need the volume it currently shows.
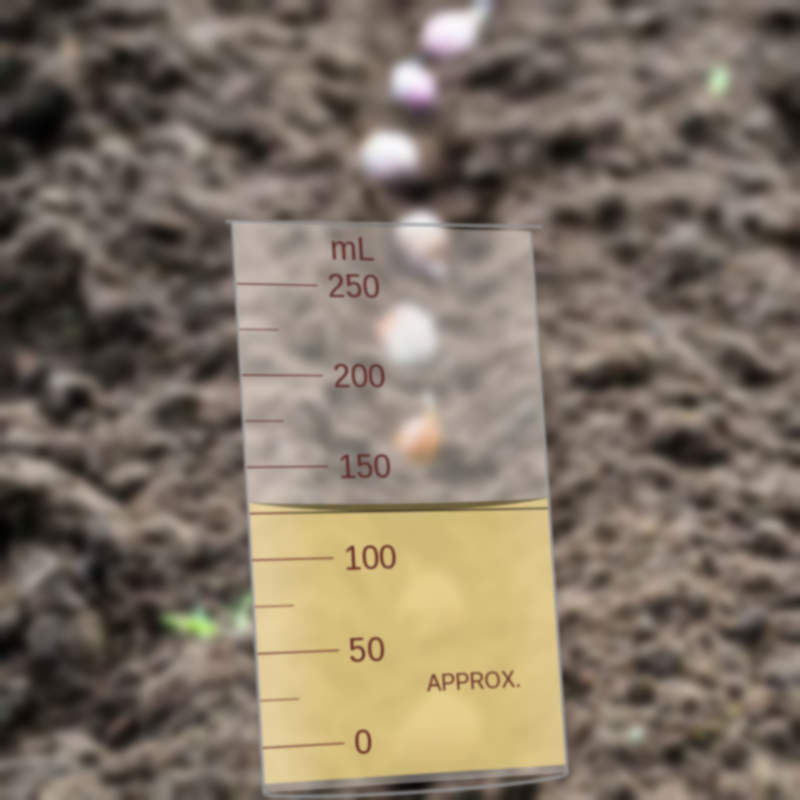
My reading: 125 mL
